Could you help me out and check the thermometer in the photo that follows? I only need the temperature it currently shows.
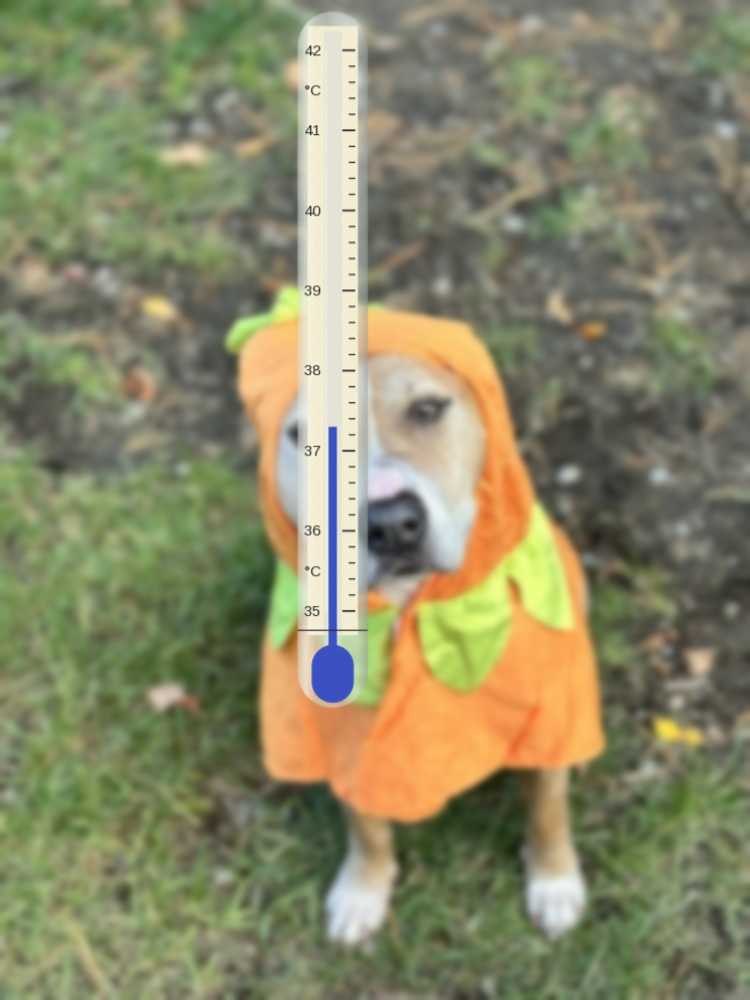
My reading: 37.3 °C
